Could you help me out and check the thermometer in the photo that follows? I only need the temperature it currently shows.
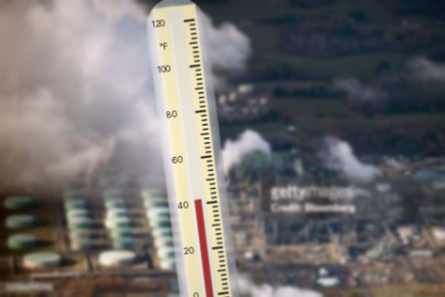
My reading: 42 °F
